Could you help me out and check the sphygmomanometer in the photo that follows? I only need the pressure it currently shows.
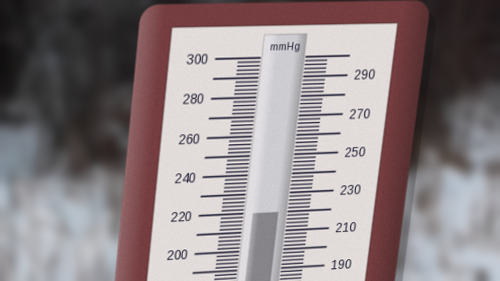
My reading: 220 mmHg
